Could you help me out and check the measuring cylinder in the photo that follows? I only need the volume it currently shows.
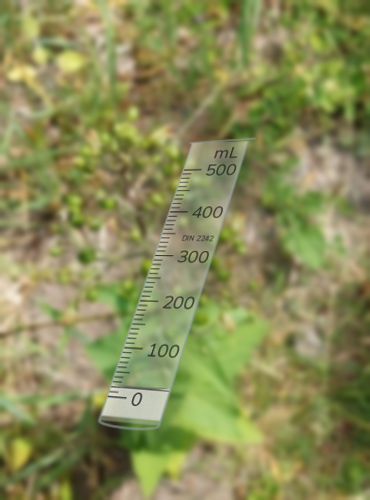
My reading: 20 mL
